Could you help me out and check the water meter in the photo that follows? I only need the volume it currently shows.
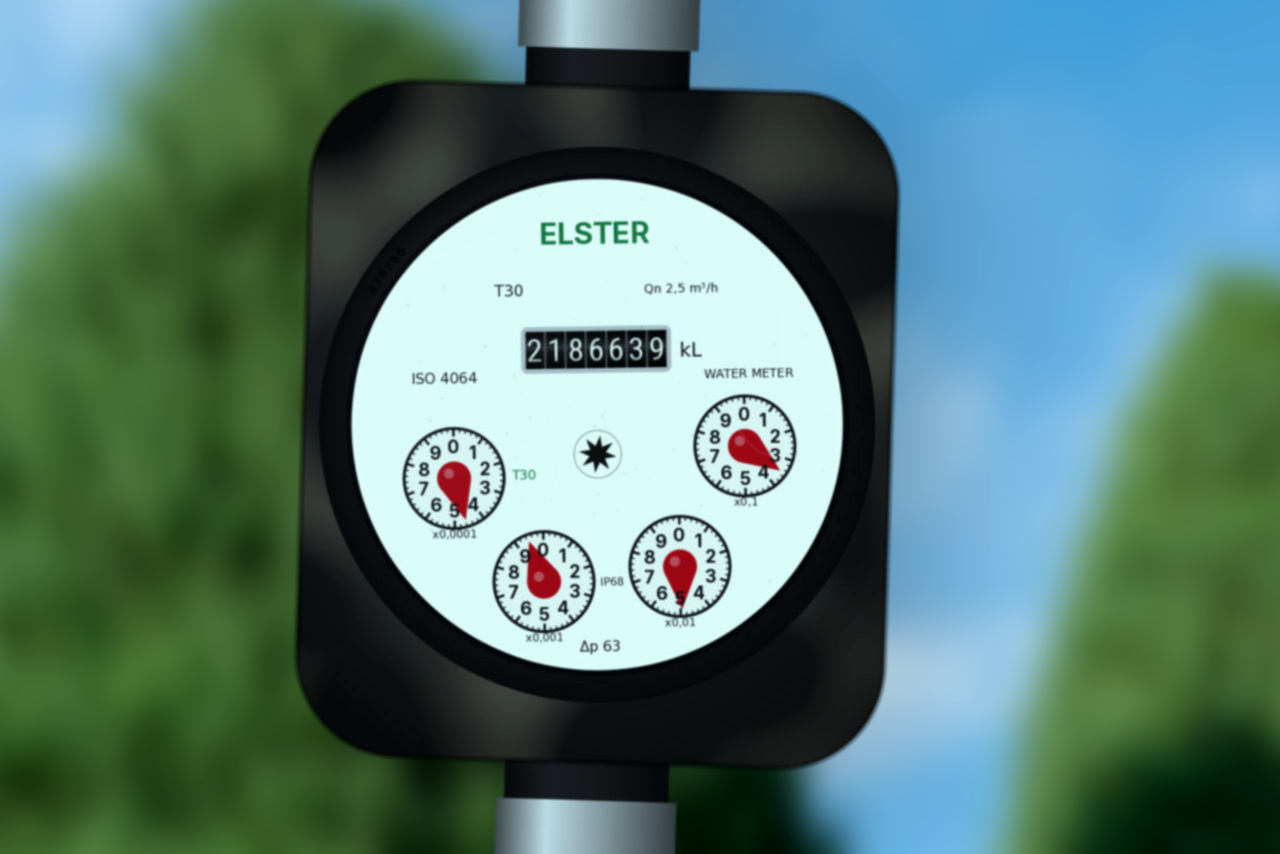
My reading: 2186639.3494 kL
